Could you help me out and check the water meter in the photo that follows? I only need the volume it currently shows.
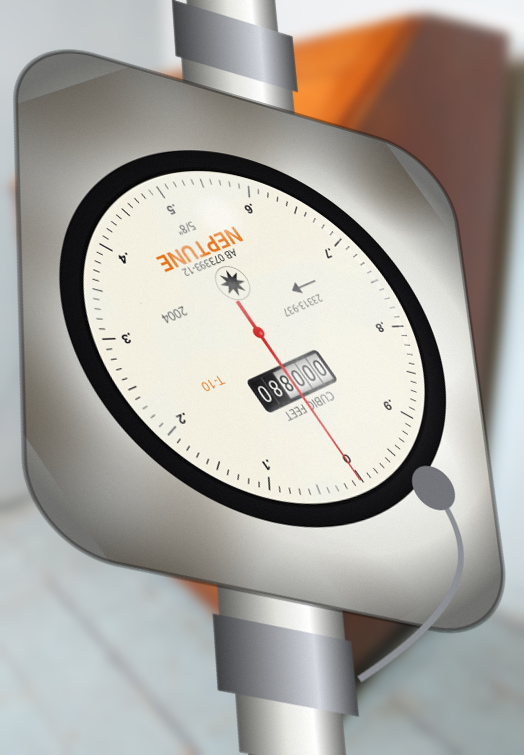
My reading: 880.00 ft³
